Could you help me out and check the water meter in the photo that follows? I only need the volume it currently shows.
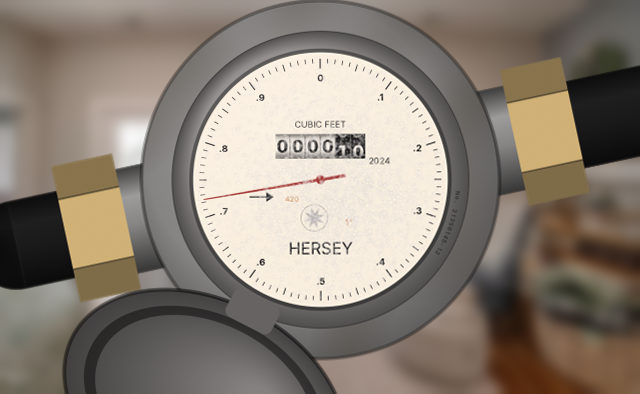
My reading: 9.72 ft³
